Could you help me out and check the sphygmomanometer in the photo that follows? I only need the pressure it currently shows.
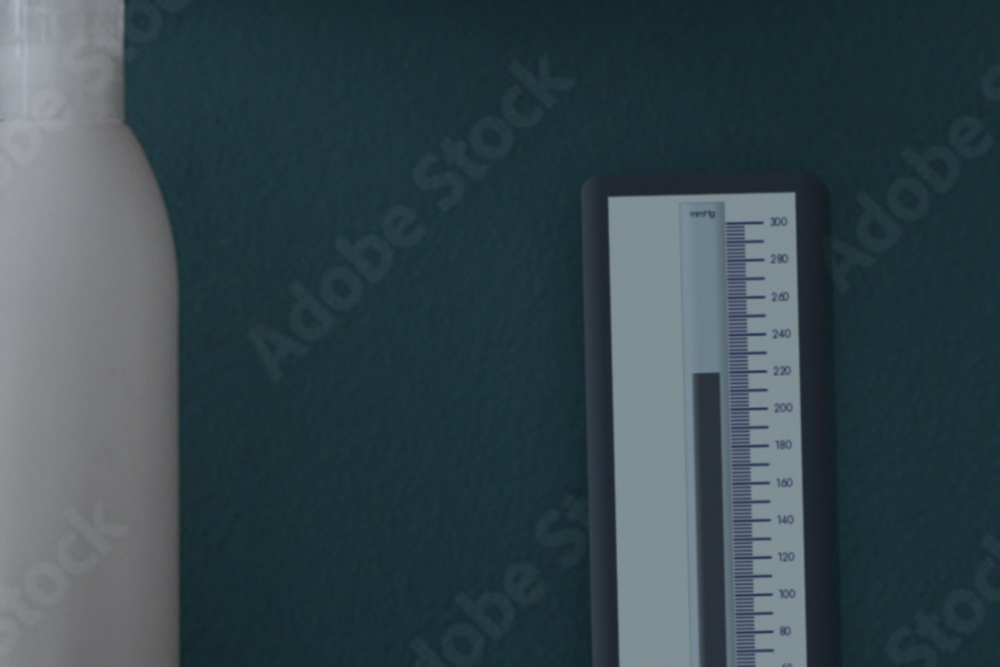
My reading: 220 mmHg
